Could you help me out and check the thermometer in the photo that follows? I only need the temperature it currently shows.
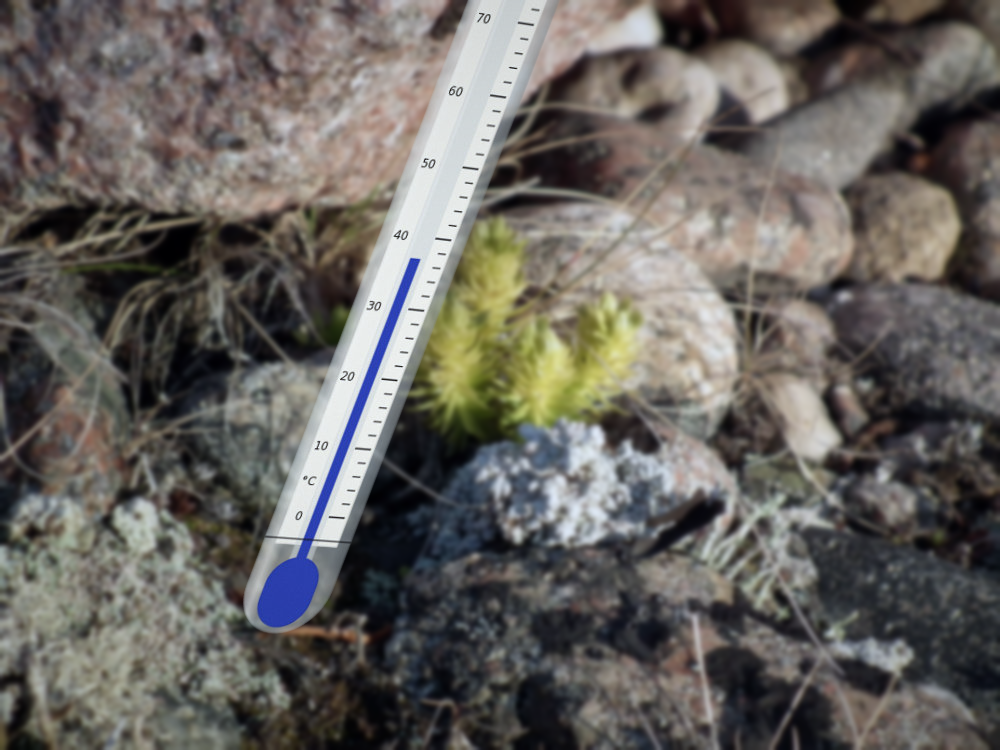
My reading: 37 °C
